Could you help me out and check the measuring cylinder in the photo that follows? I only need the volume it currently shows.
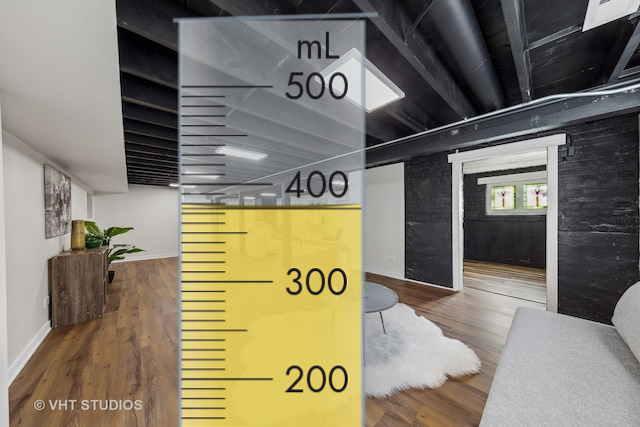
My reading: 375 mL
